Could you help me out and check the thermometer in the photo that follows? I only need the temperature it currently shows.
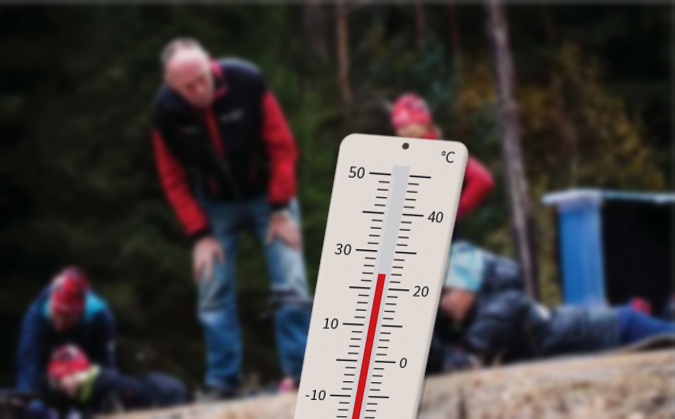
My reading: 24 °C
